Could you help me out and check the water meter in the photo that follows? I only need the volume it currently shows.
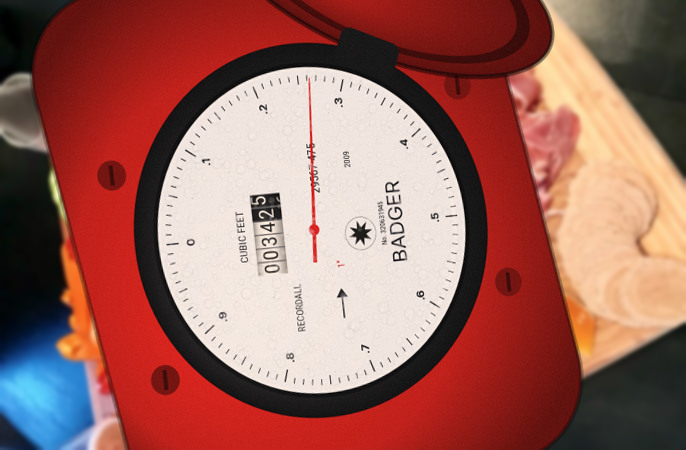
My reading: 3425.26 ft³
